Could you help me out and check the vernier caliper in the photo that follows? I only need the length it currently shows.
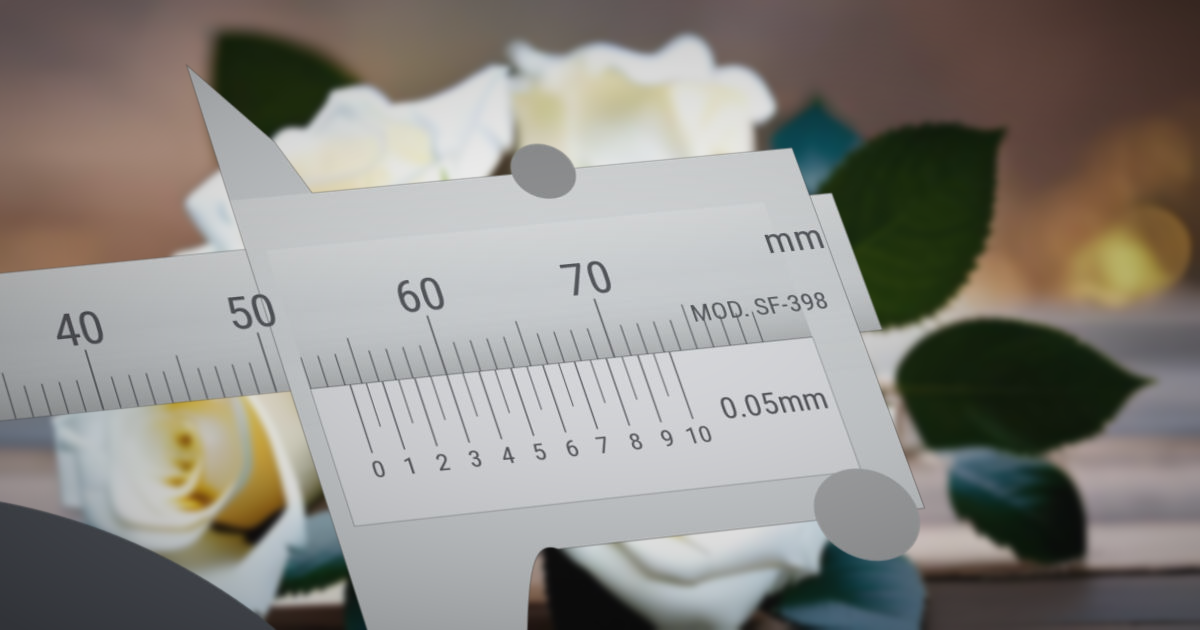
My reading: 54.3 mm
